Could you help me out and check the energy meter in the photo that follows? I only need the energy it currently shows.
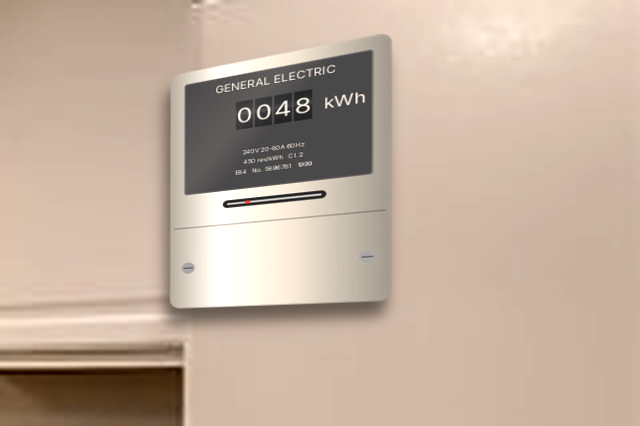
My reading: 48 kWh
